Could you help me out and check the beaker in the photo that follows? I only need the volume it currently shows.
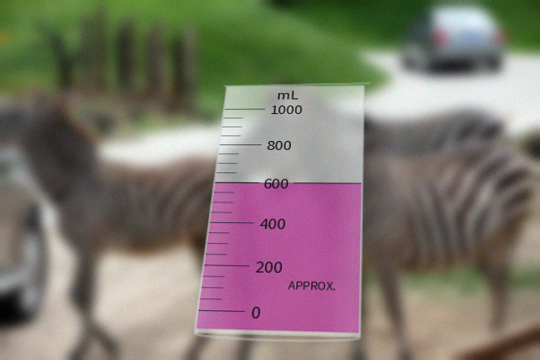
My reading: 600 mL
